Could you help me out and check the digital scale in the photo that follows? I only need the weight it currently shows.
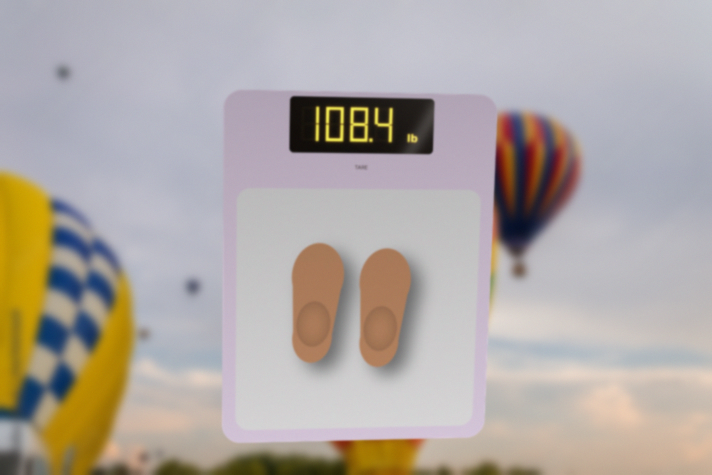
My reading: 108.4 lb
